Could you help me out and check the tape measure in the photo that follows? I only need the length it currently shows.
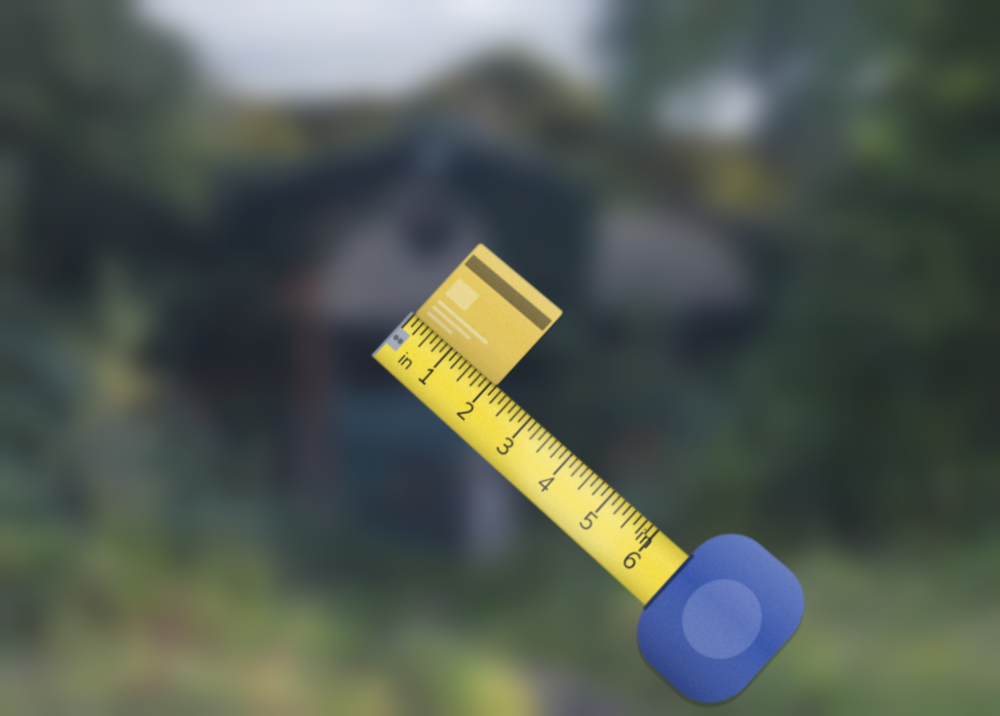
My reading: 2.125 in
